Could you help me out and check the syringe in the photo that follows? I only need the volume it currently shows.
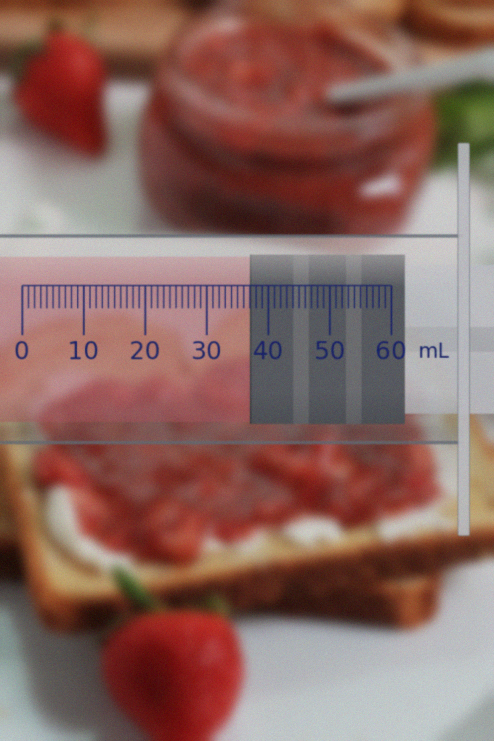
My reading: 37 mL
